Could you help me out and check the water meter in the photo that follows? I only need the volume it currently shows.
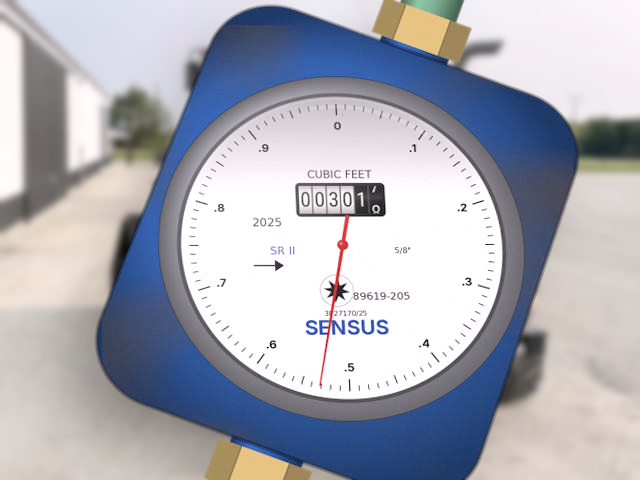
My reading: 3017.53 ft³
